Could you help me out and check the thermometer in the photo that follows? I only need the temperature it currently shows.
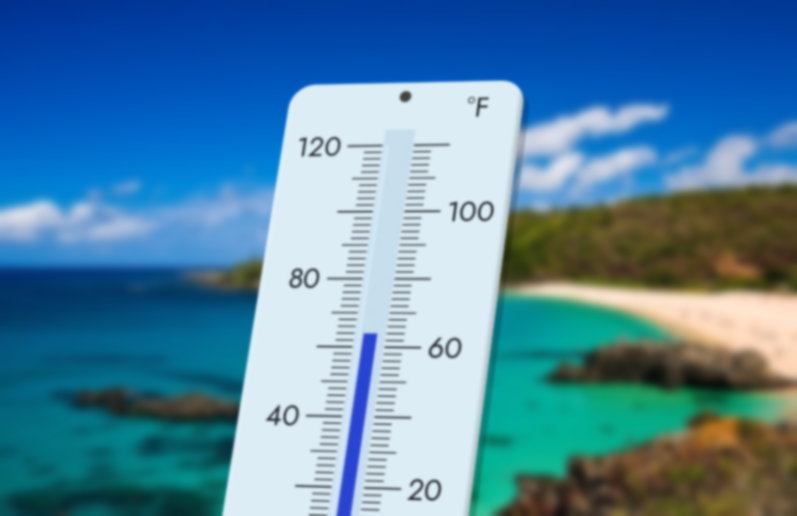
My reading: 64 °F
